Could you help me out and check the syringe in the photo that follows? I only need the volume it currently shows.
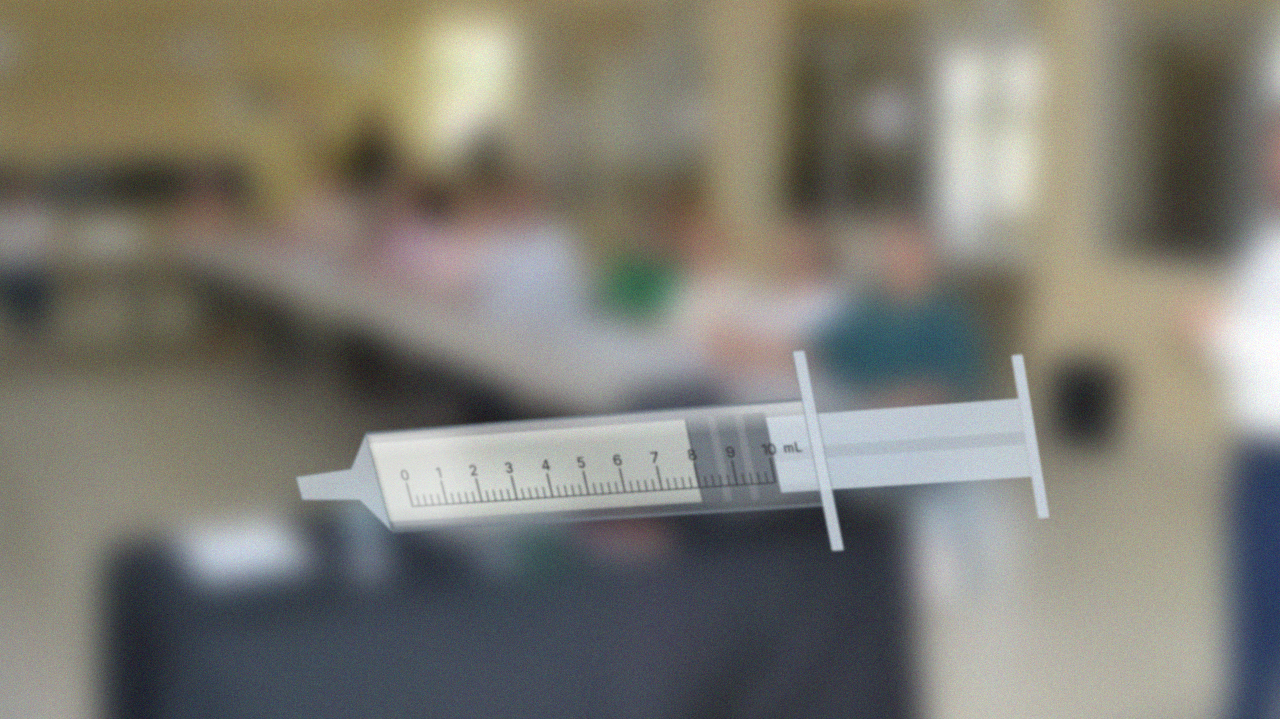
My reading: 8 mL
